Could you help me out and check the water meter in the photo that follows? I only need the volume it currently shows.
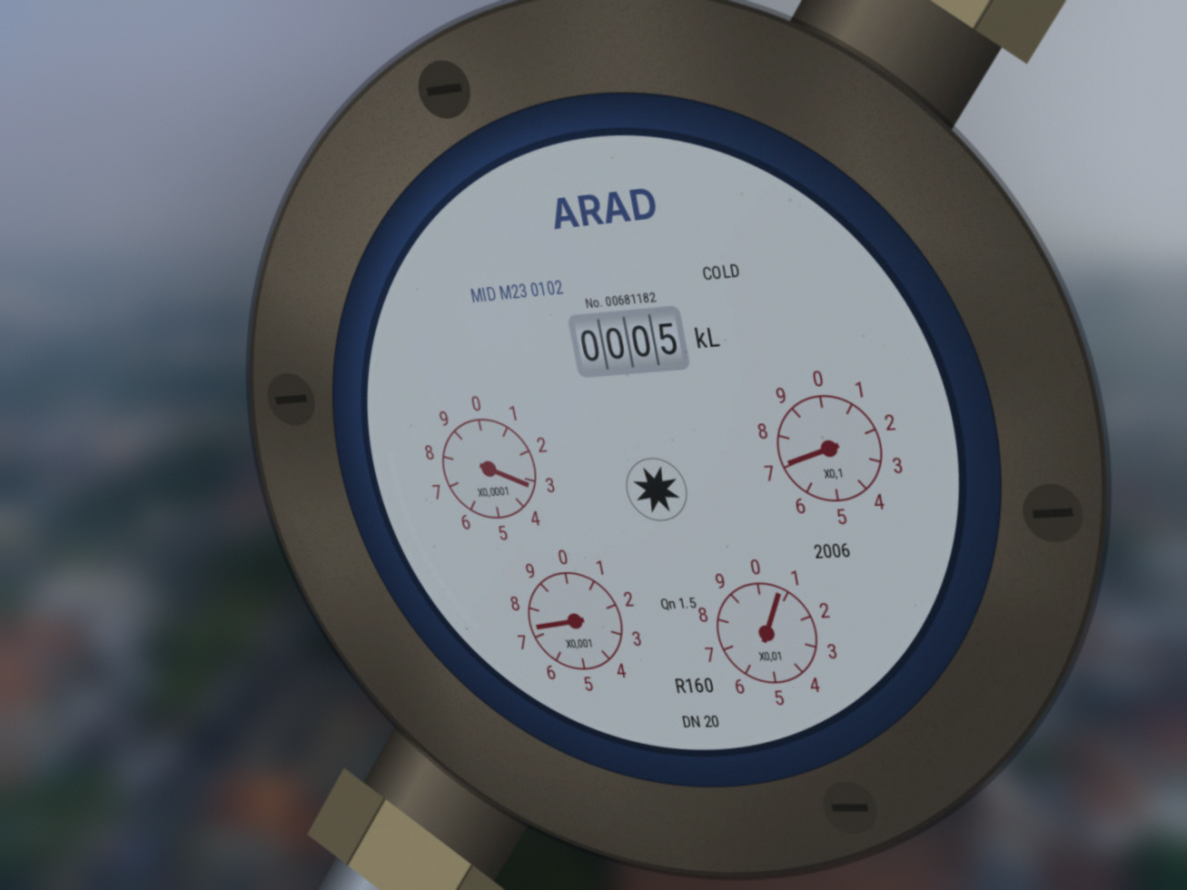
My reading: 5.7073 kL
